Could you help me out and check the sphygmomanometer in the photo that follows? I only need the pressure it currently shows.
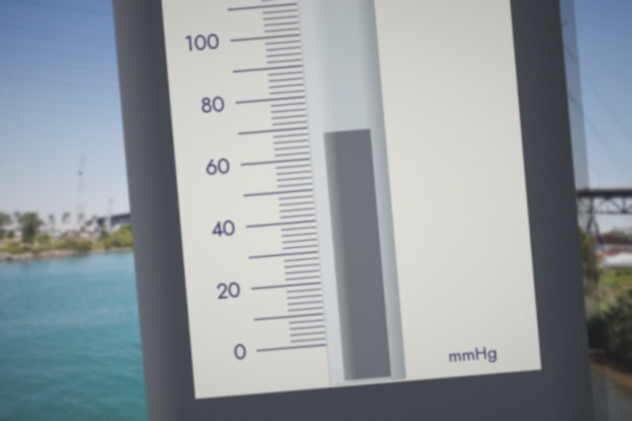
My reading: 68 mmHg
